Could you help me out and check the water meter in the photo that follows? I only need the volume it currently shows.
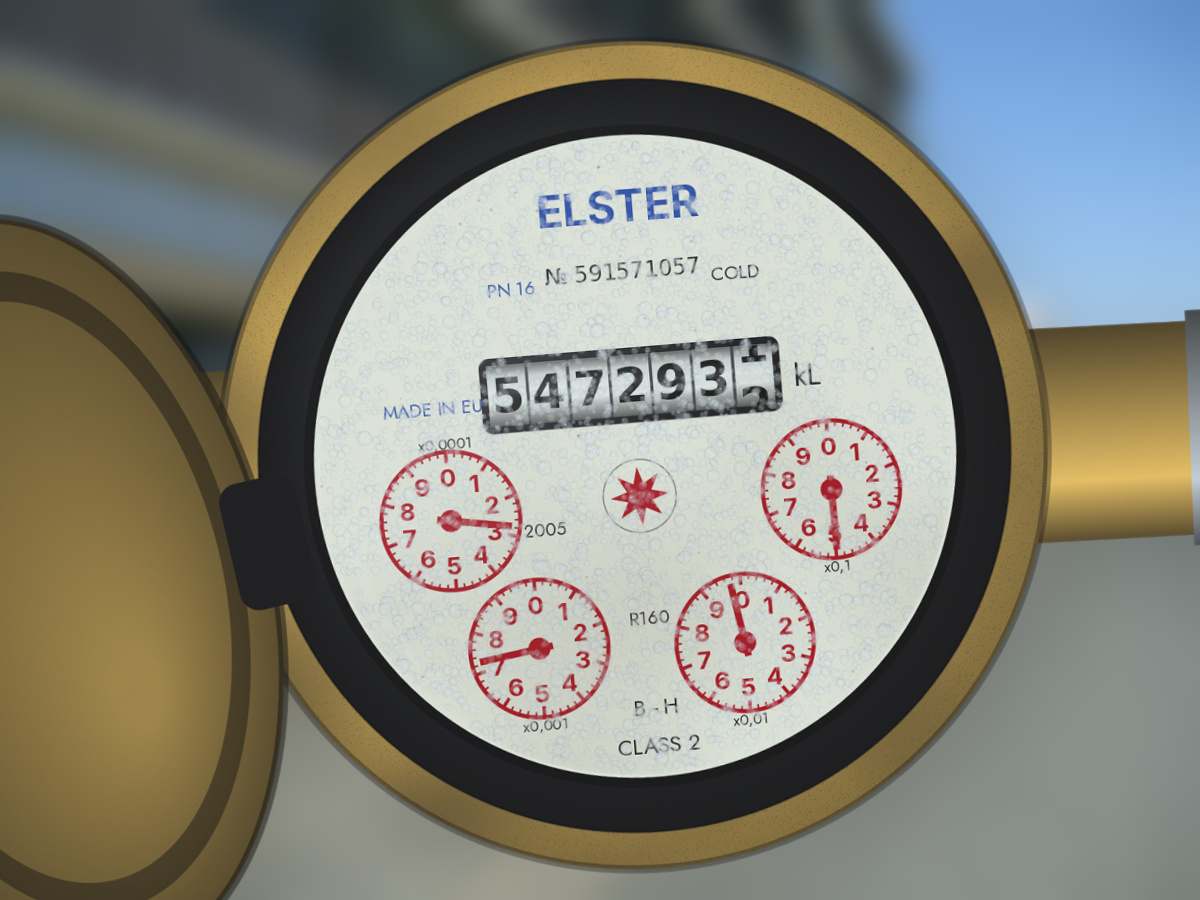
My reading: 5472931.4972 kL
